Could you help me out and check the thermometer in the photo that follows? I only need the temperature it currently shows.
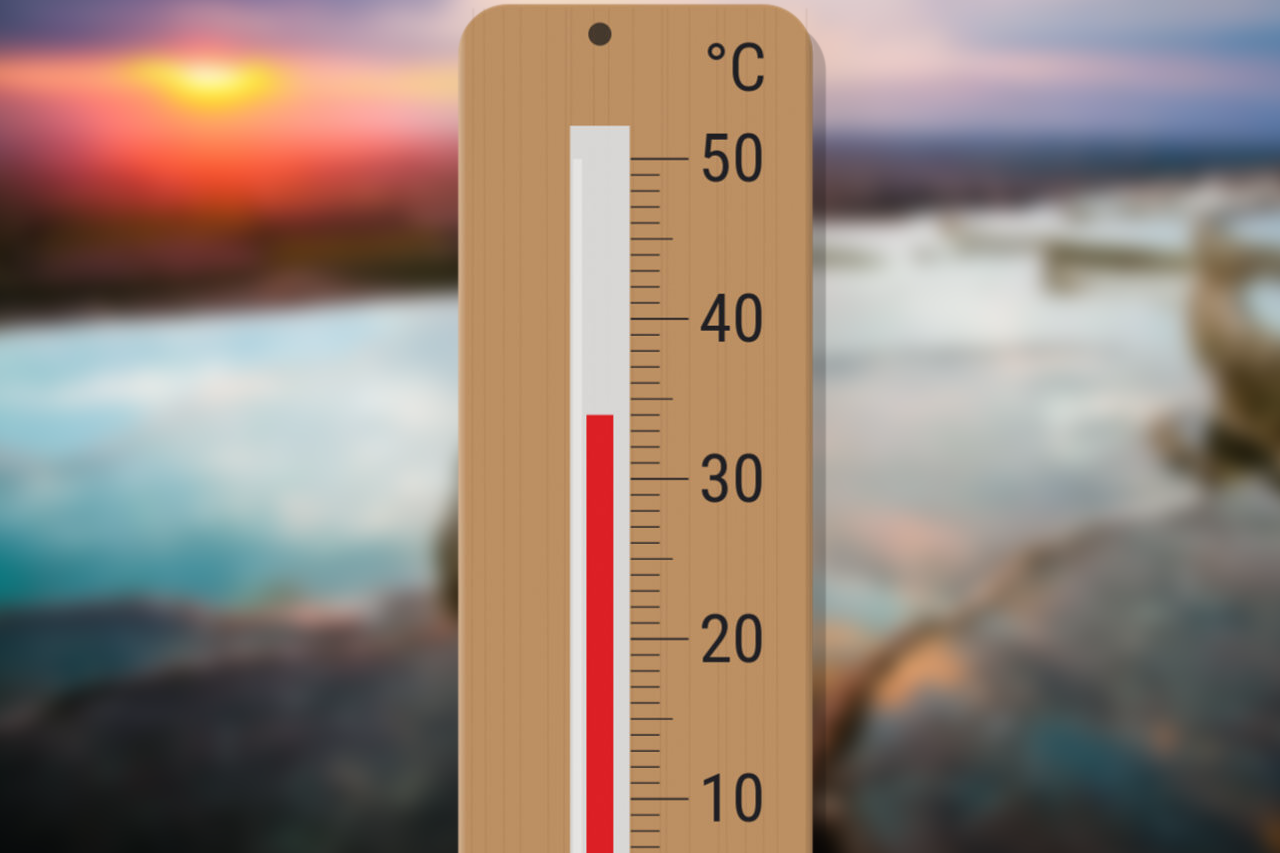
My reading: 34 °C
